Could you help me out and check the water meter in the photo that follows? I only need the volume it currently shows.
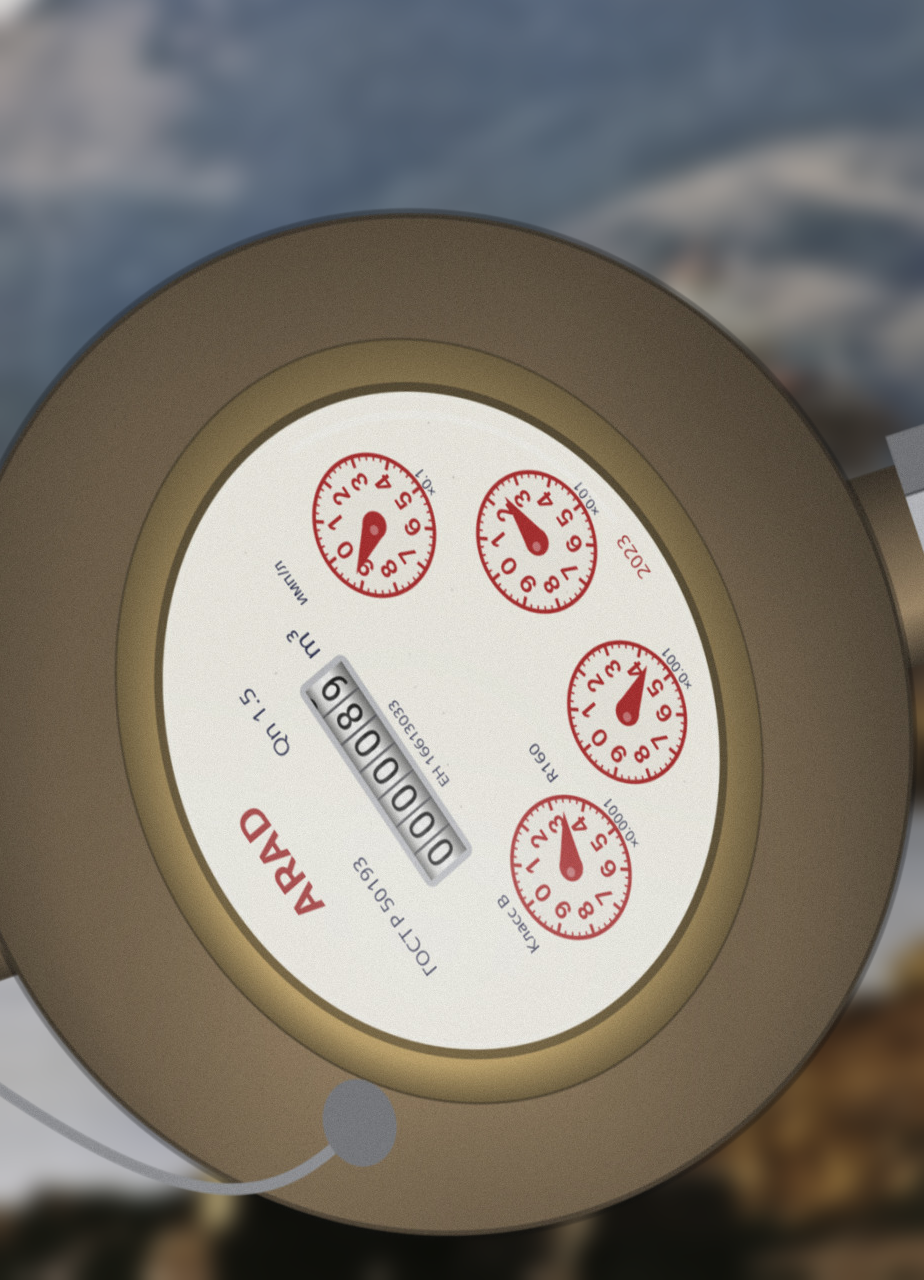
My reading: 88.9243 m³
